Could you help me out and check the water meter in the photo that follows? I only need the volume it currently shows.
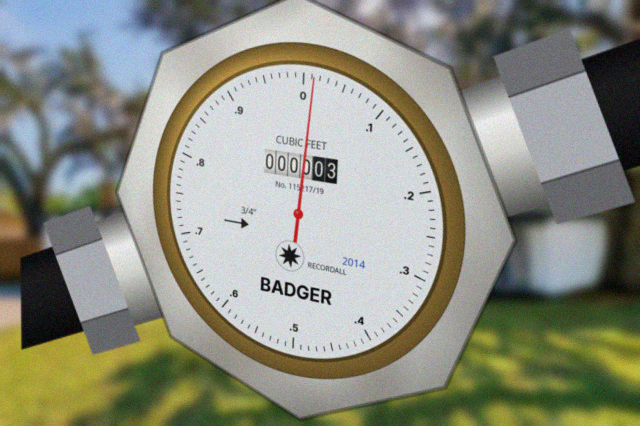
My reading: 3.01 ft³
